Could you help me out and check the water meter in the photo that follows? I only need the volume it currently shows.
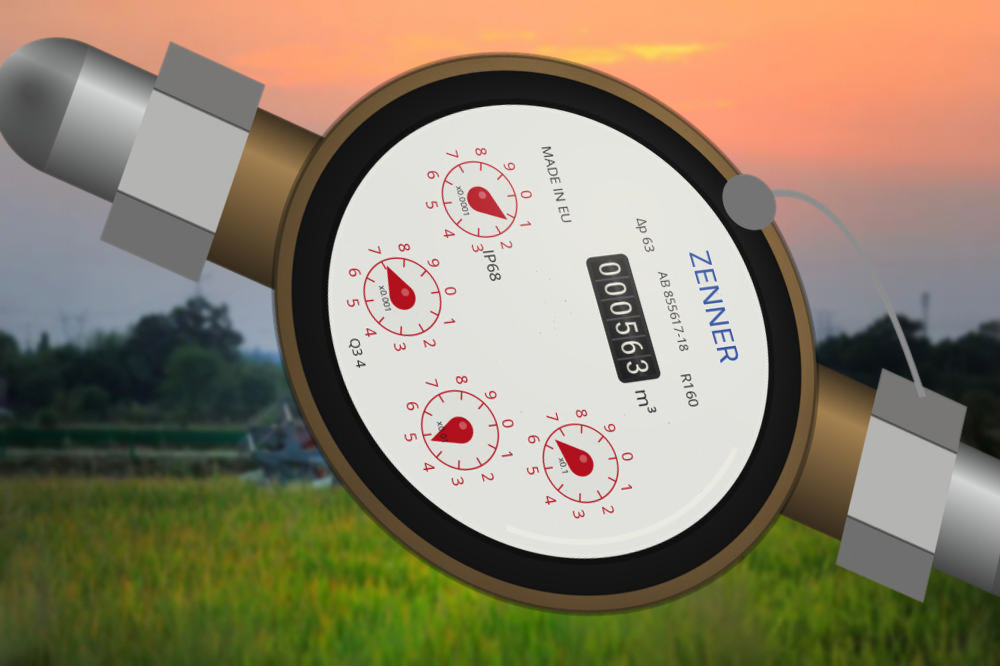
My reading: 563.6471 m³
